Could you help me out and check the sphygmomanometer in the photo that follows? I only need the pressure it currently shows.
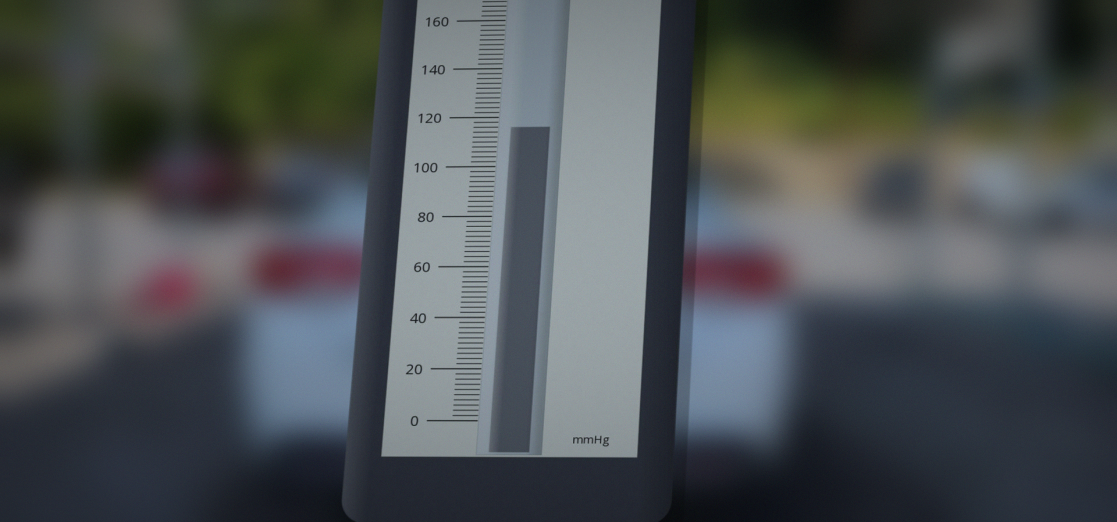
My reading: 116 mmHg
